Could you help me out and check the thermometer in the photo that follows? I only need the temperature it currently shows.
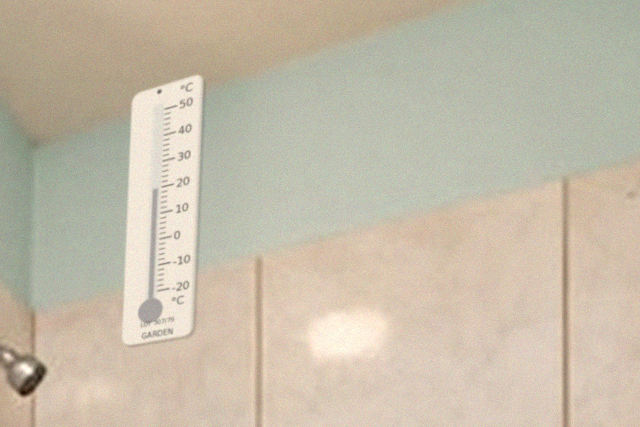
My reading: 20 °C
